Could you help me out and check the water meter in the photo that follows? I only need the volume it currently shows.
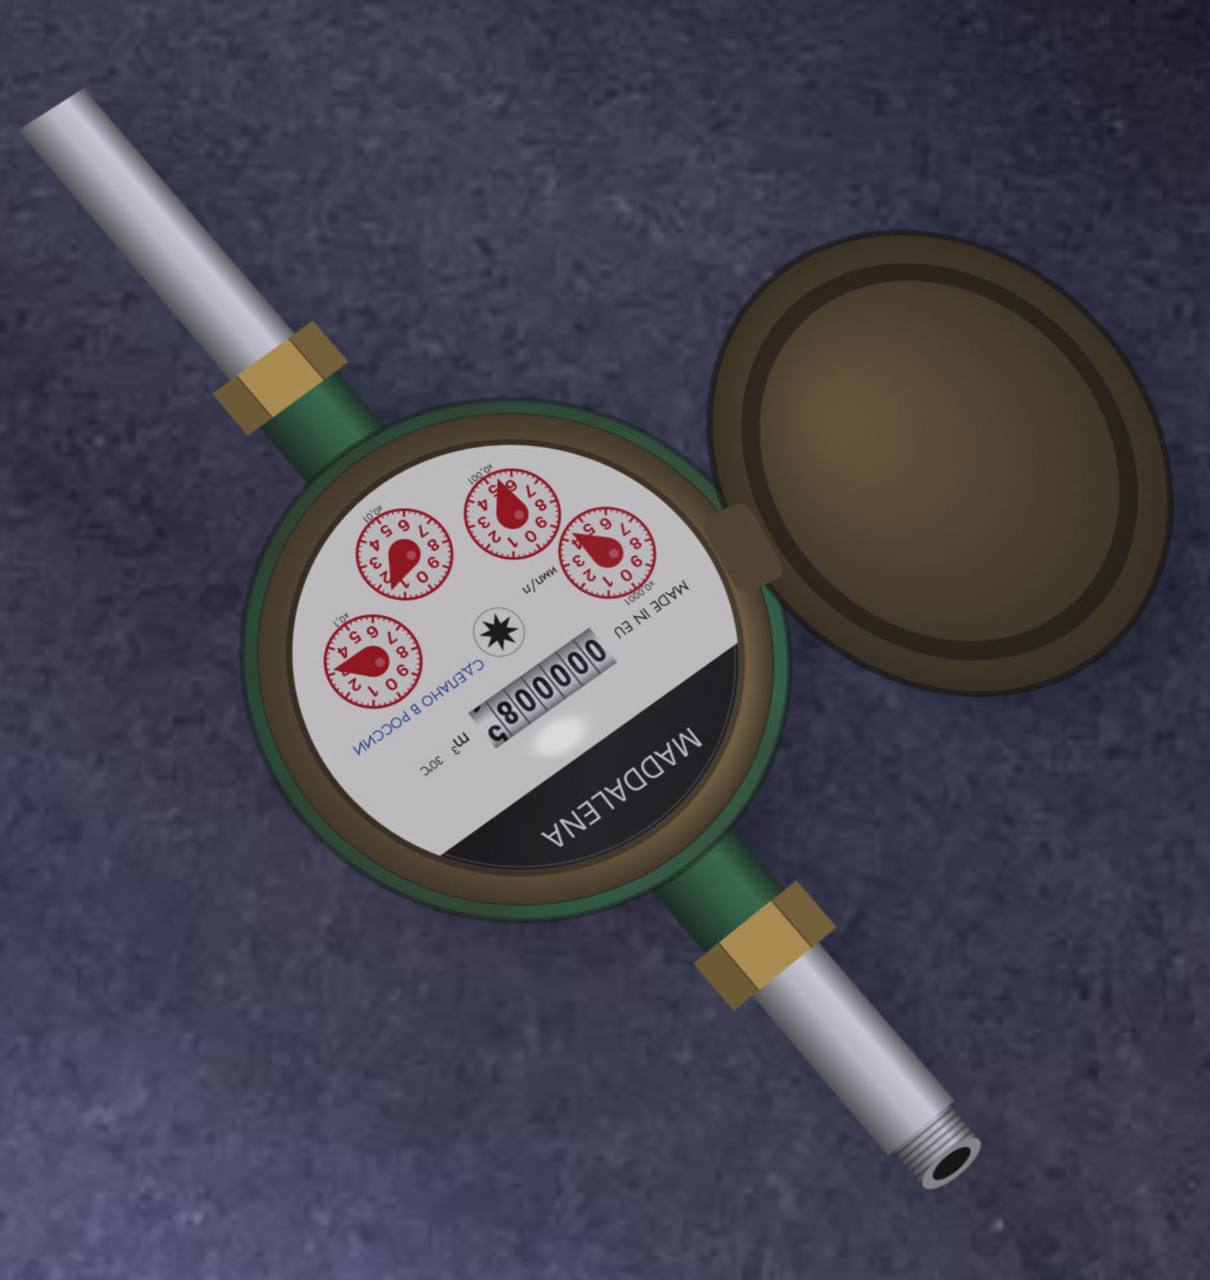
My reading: 85.3154 m³
